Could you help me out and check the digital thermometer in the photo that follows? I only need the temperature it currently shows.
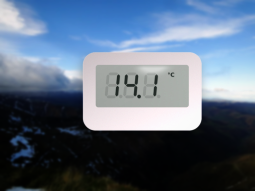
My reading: 14.1 °C
